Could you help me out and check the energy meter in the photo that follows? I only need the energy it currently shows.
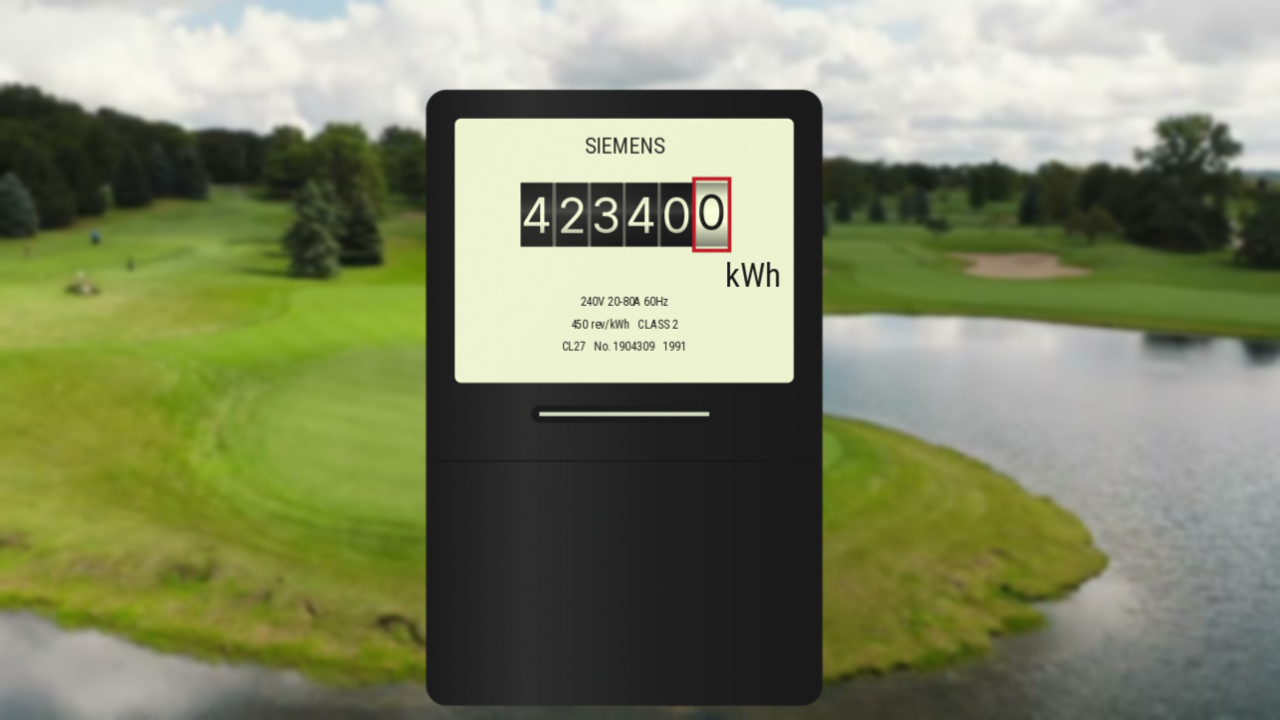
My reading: 42340.0 kWh
